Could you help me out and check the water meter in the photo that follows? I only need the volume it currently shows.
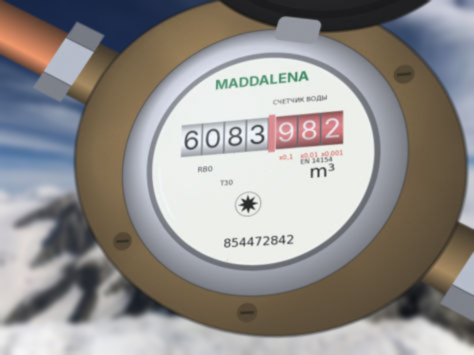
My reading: 6083.982 m³
